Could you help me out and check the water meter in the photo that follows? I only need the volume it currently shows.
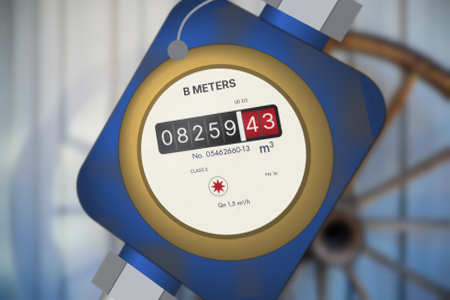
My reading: 8259.43 m³
